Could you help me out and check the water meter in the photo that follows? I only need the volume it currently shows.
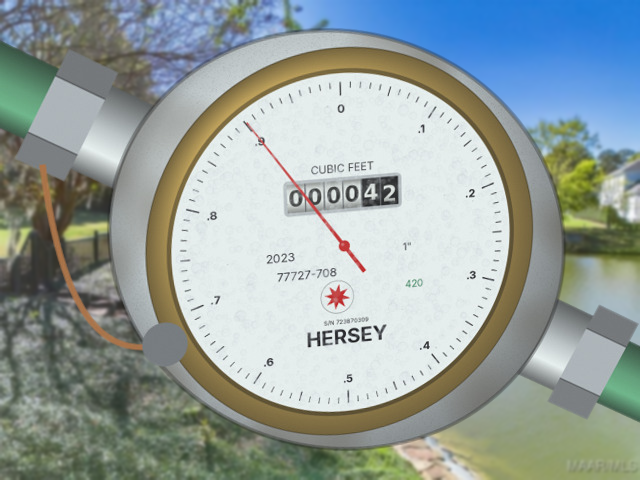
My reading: 41.90 ft³
